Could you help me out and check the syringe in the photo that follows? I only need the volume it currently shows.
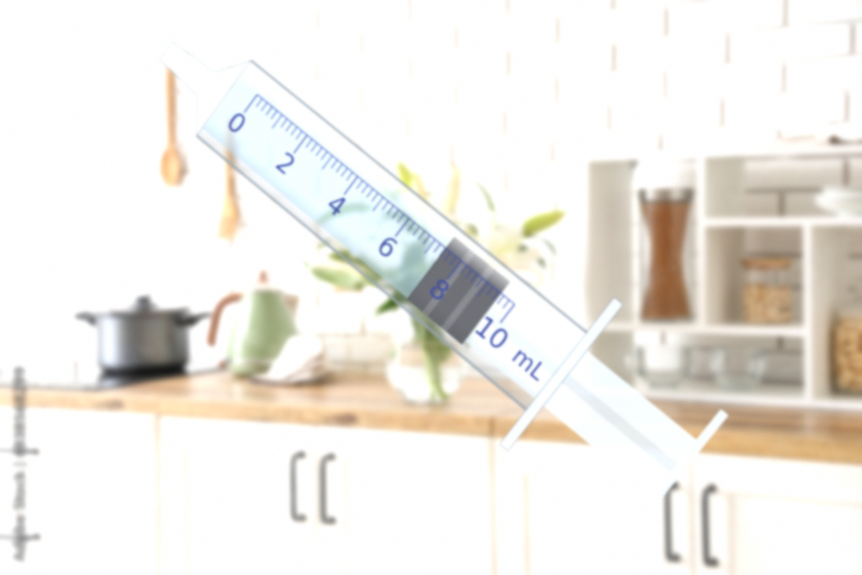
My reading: 7.4 mL
